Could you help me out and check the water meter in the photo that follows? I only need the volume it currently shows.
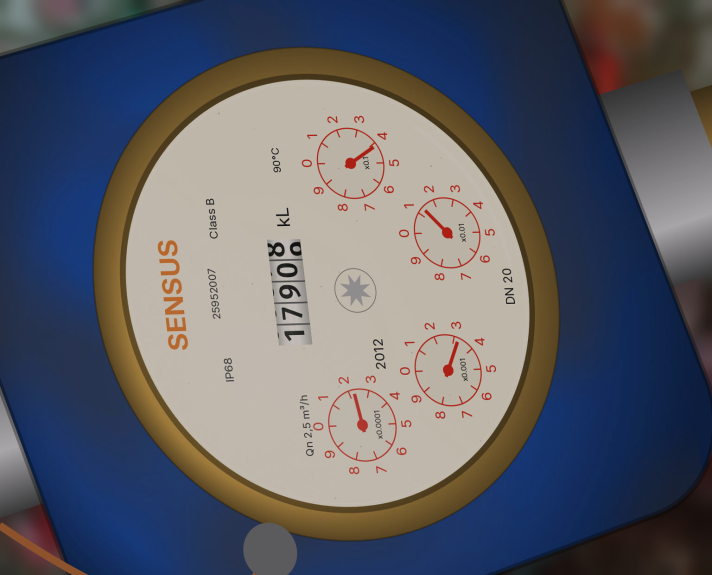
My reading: 17908.4132 kL
